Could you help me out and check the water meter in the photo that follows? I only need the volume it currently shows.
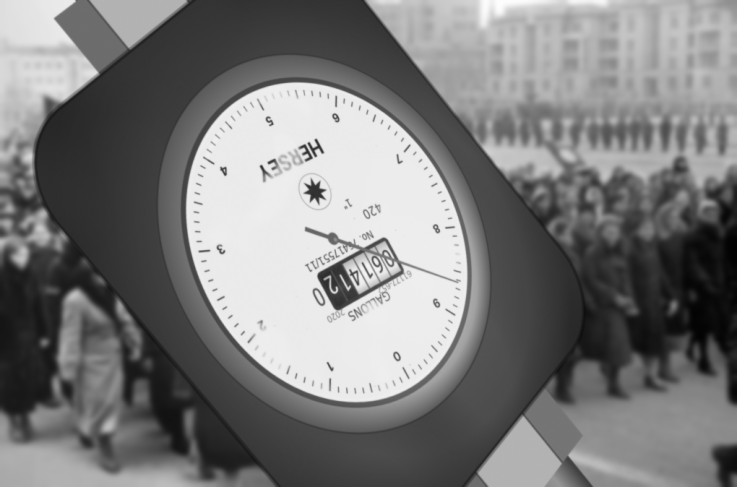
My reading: 614118.6 gal
